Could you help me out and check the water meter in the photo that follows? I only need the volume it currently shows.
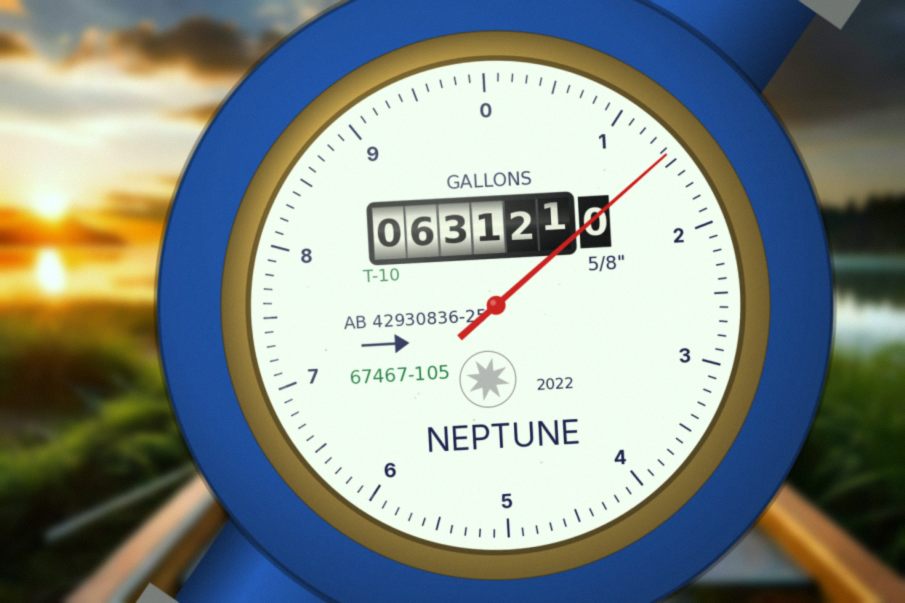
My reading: 631211.4 gal
